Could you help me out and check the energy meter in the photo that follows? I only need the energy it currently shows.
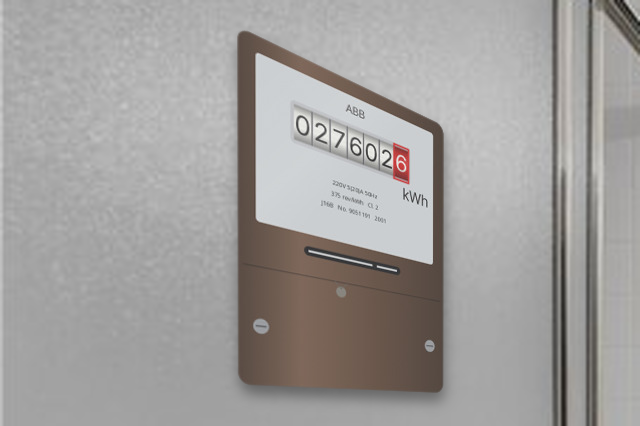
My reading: 27602.6 kWh
